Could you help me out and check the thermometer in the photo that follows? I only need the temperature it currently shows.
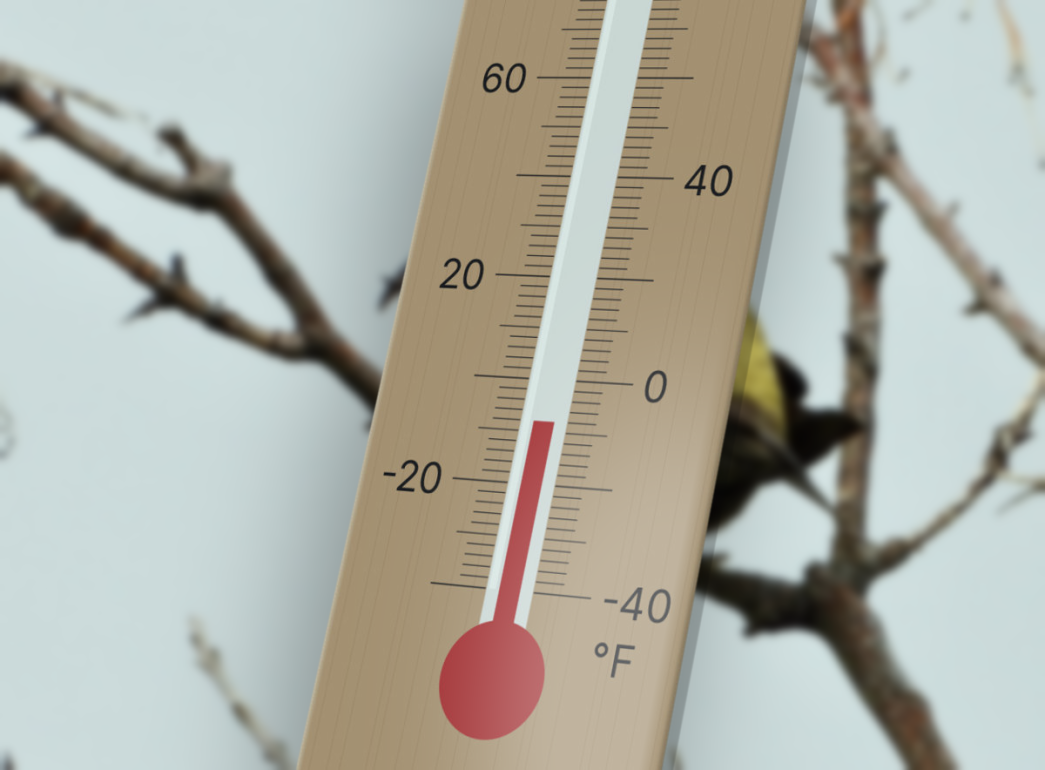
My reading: -8 °F
